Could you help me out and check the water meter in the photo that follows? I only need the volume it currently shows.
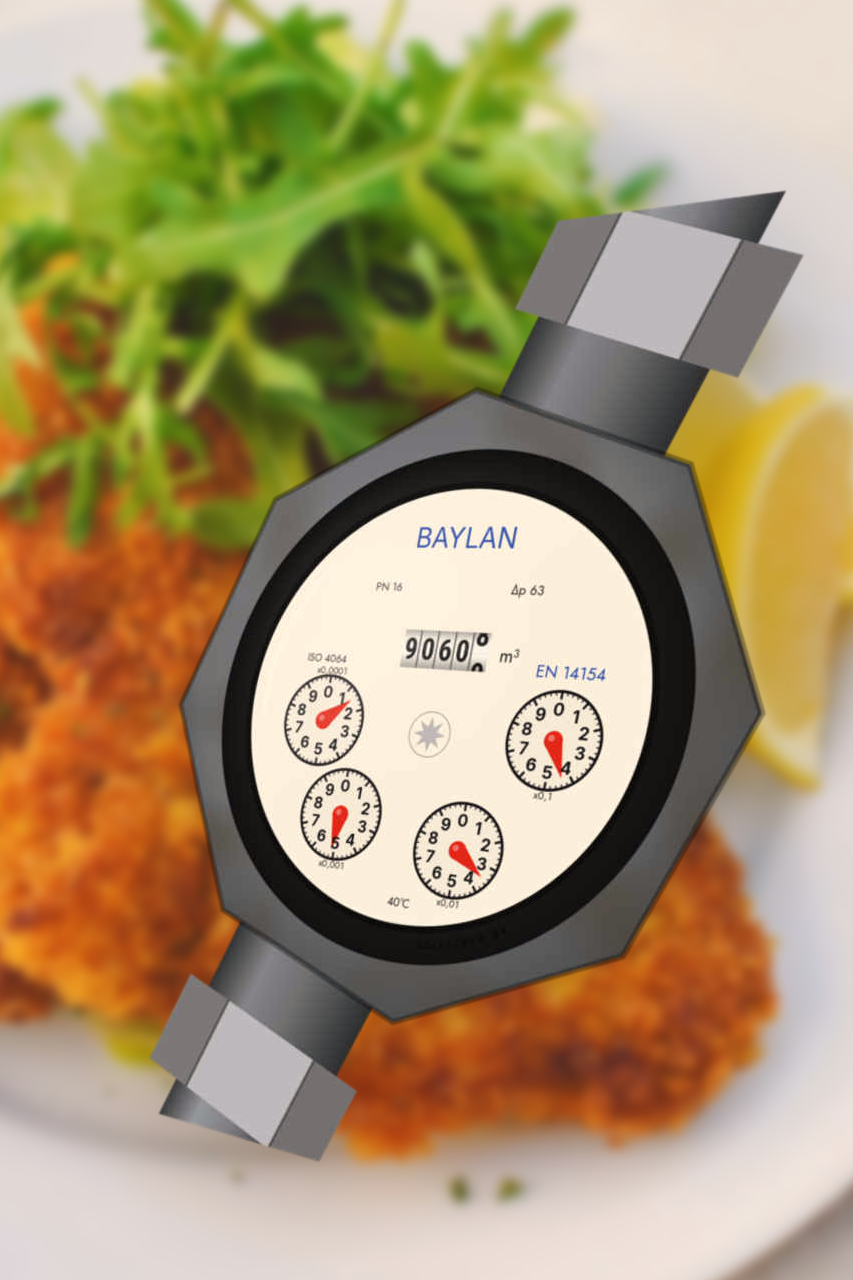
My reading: 90608.4351 m³
